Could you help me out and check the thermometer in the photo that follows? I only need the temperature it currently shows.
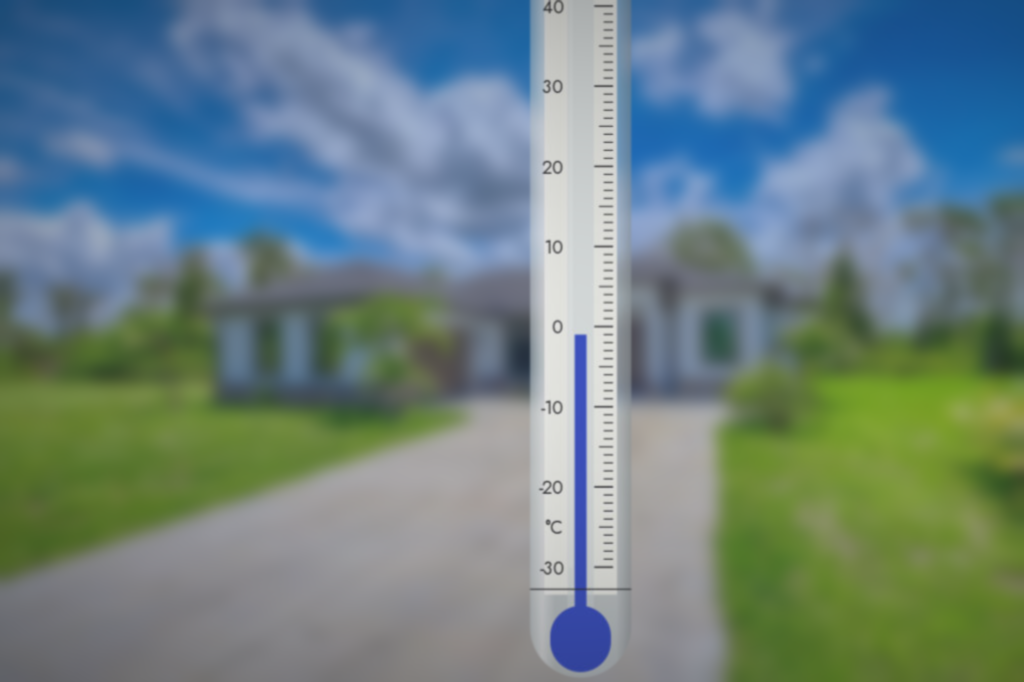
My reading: -1 °C
